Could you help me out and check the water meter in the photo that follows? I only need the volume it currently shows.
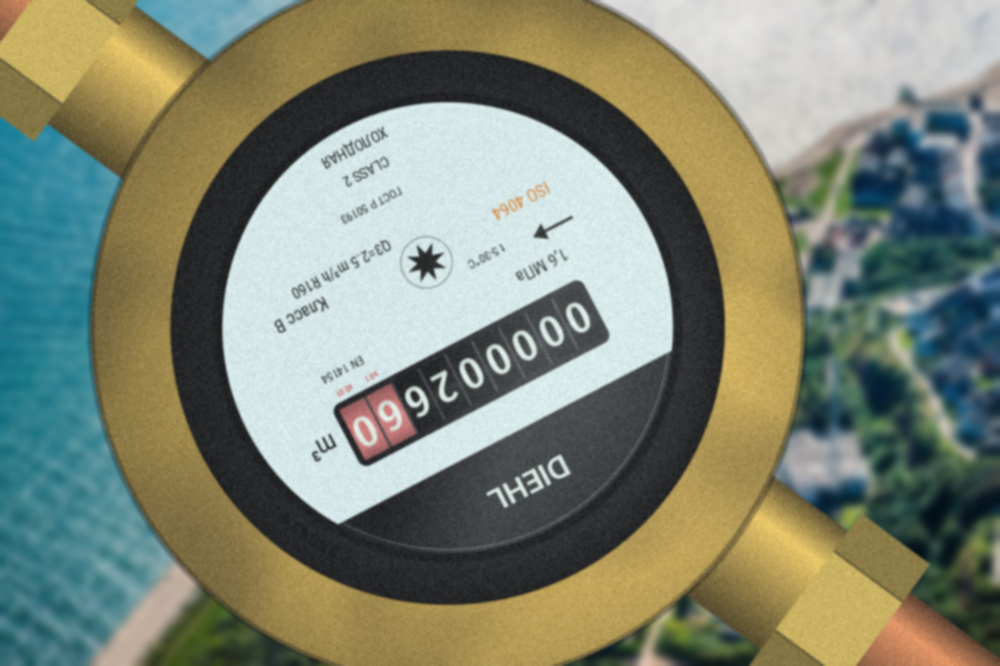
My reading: 26.60 m³
